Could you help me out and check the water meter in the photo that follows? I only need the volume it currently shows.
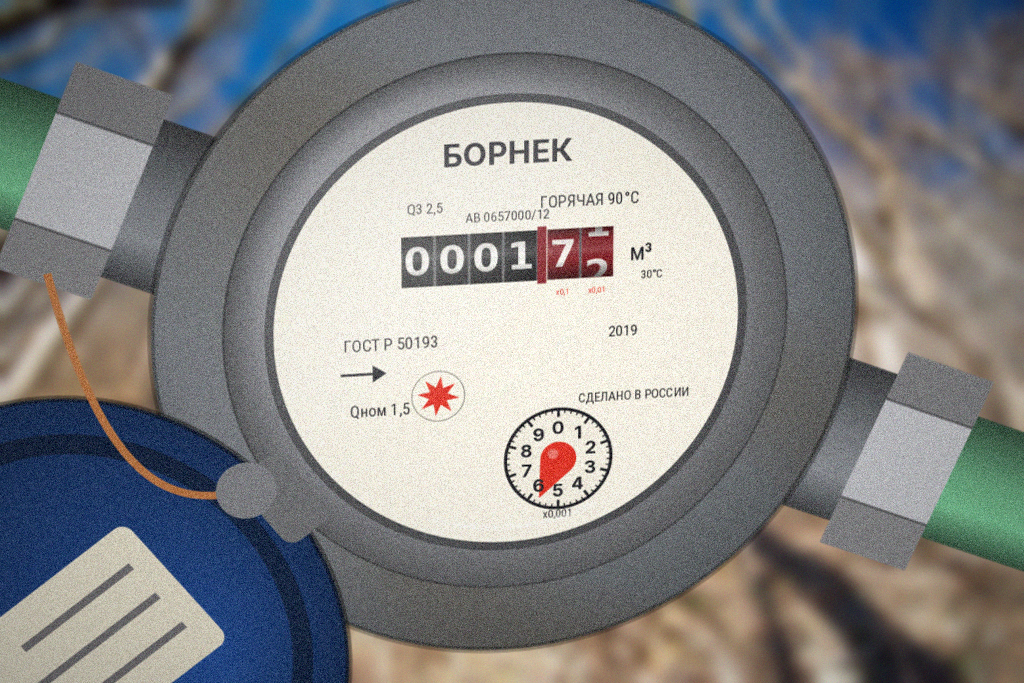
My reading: 1.715 m³
